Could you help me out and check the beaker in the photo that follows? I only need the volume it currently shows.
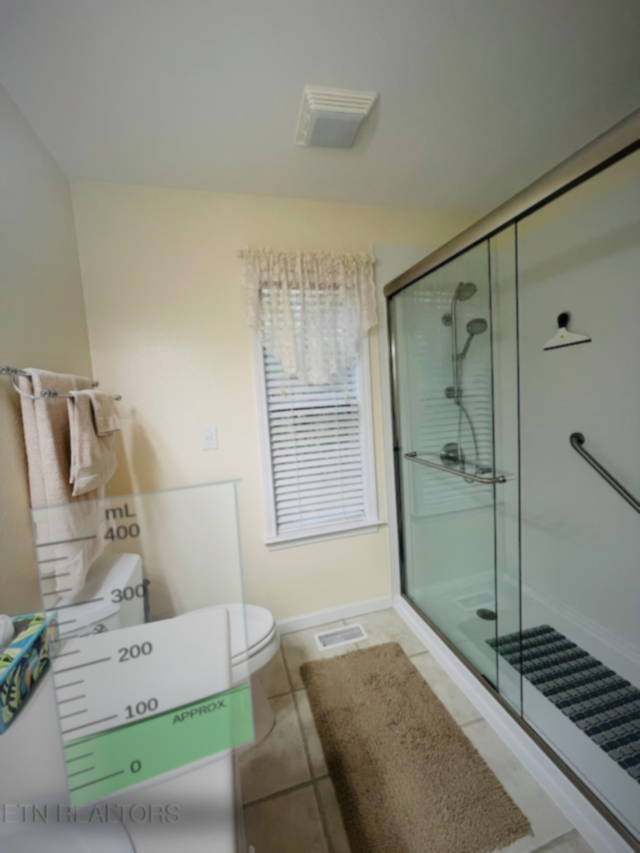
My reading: 75 mL
